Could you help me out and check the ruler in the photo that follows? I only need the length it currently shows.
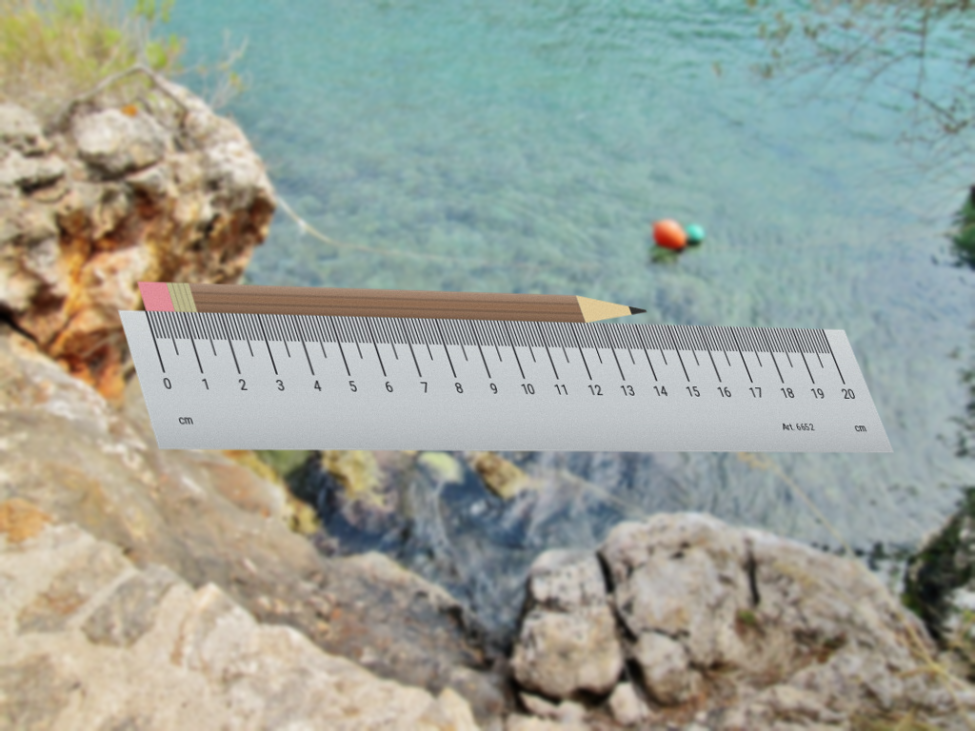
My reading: 14.5 cm
